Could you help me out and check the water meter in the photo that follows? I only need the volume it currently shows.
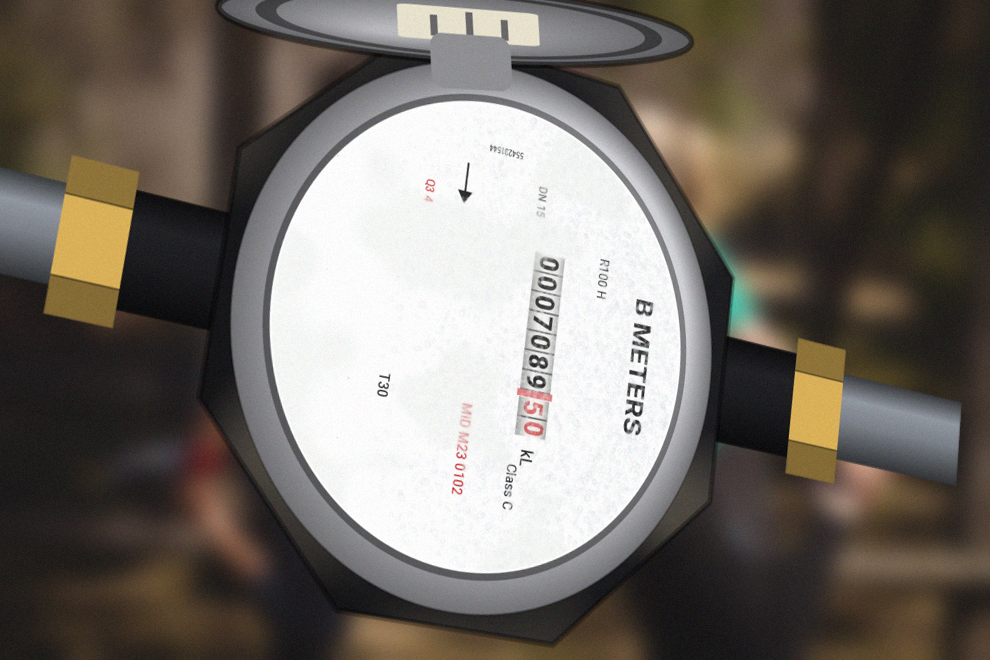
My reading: 7089.50 kL
